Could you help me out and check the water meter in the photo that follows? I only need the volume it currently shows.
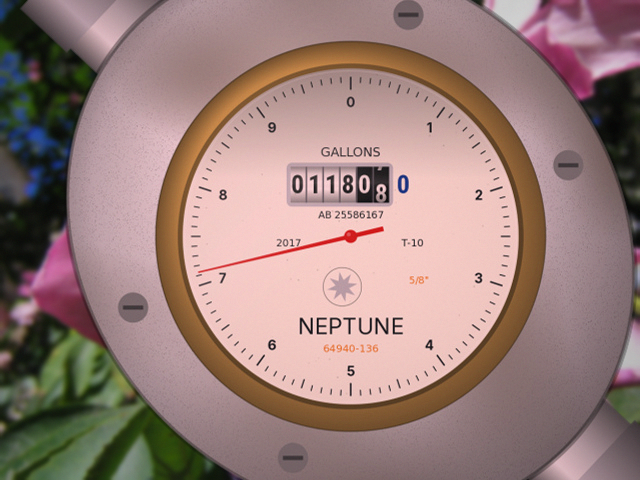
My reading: 118077.1 gal
